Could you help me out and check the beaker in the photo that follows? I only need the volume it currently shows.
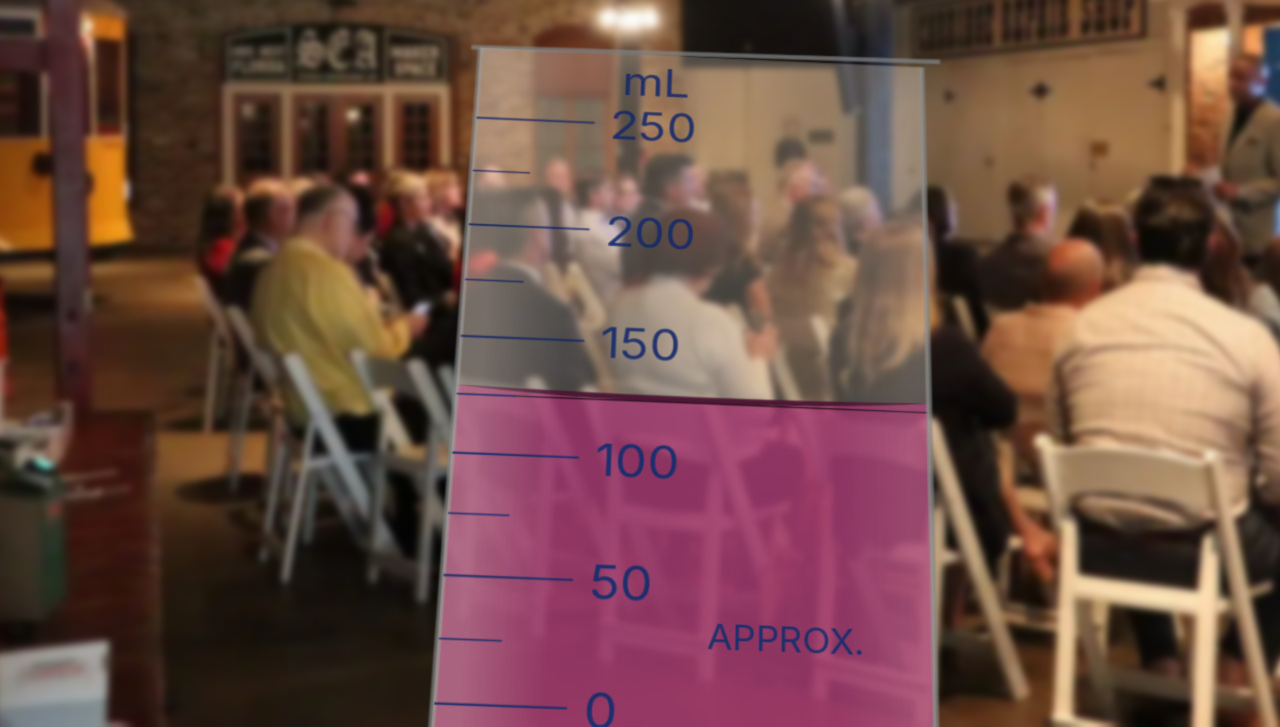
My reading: 125 mL
